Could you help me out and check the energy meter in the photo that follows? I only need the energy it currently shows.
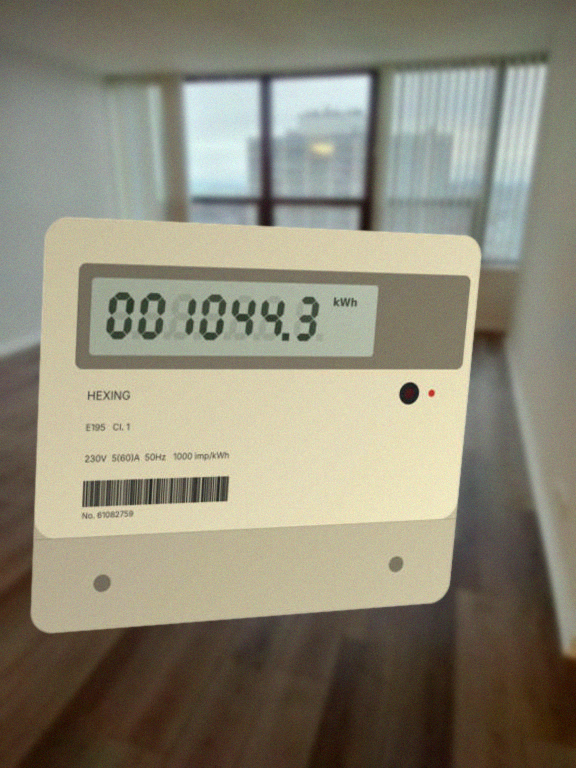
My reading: 1044.3 kWh
